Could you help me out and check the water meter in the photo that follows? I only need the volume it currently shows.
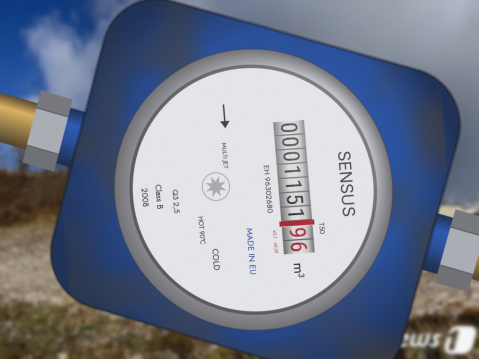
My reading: 1151.96 m³
